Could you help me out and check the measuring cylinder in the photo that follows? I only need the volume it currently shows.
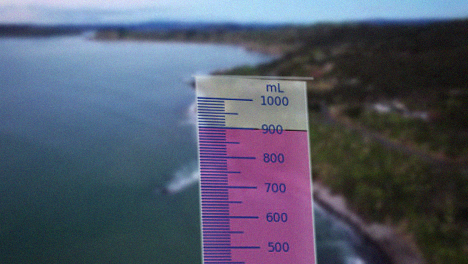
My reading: 900 mL
